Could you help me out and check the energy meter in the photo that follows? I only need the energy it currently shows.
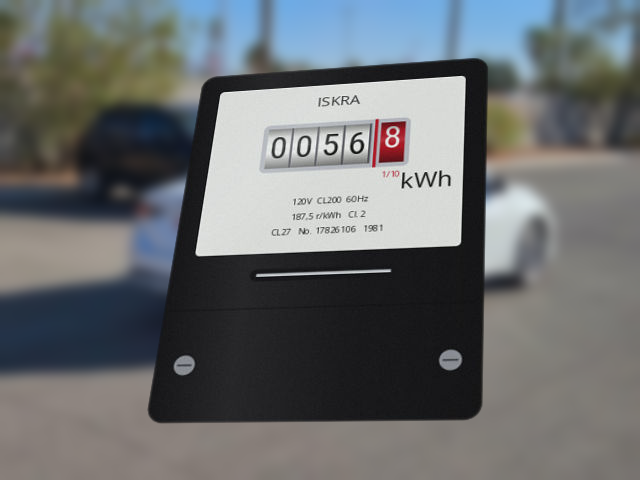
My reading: 56.8 kWh
